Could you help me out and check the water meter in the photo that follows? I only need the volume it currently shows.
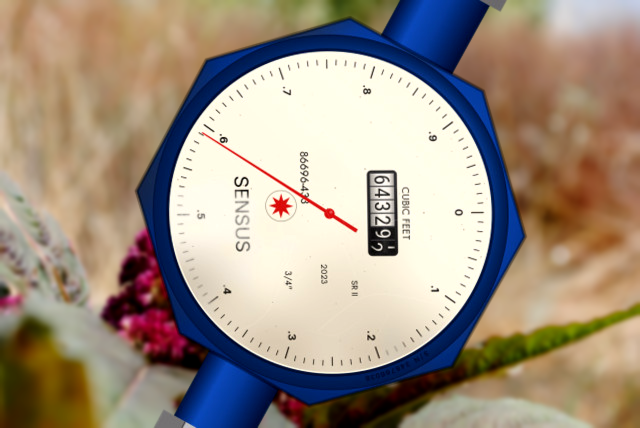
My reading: 643291.59 ft³
